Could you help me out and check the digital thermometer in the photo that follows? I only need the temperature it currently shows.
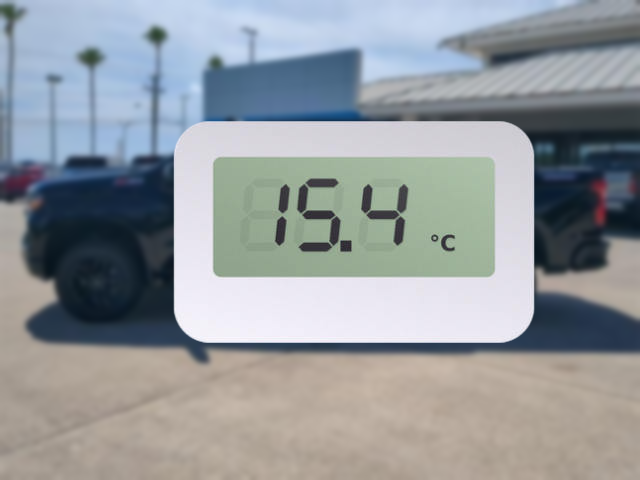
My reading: 15.4 °C
